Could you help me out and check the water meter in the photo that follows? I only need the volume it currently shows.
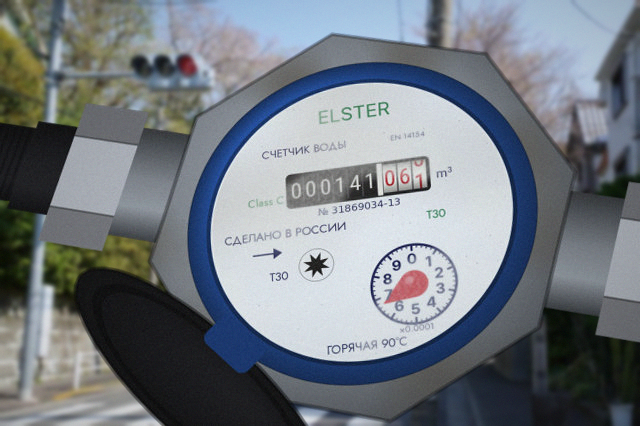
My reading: 141.0606 m³
